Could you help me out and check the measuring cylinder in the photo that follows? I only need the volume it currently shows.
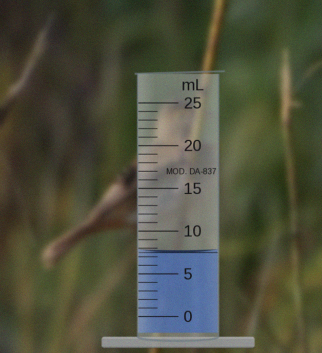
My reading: 7.5 mL
